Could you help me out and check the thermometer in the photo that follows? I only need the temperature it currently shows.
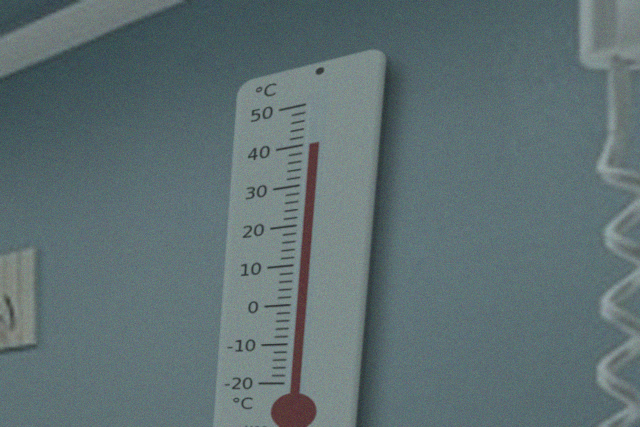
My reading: 40 °C
